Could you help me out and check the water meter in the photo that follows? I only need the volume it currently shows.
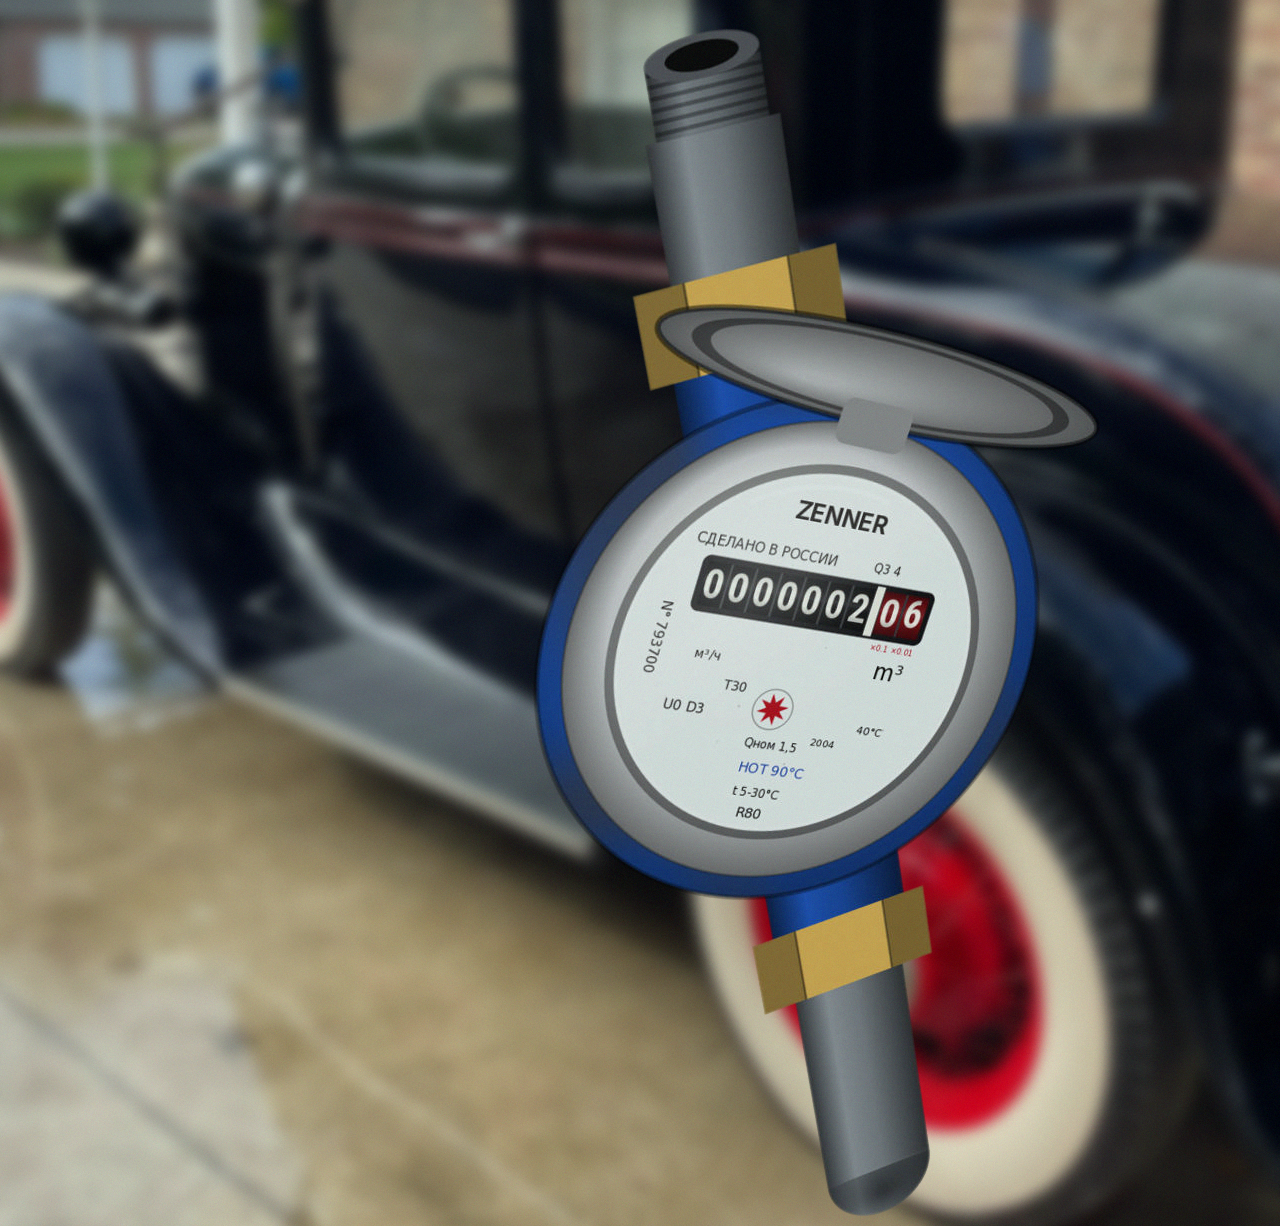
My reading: 2.06 m³
